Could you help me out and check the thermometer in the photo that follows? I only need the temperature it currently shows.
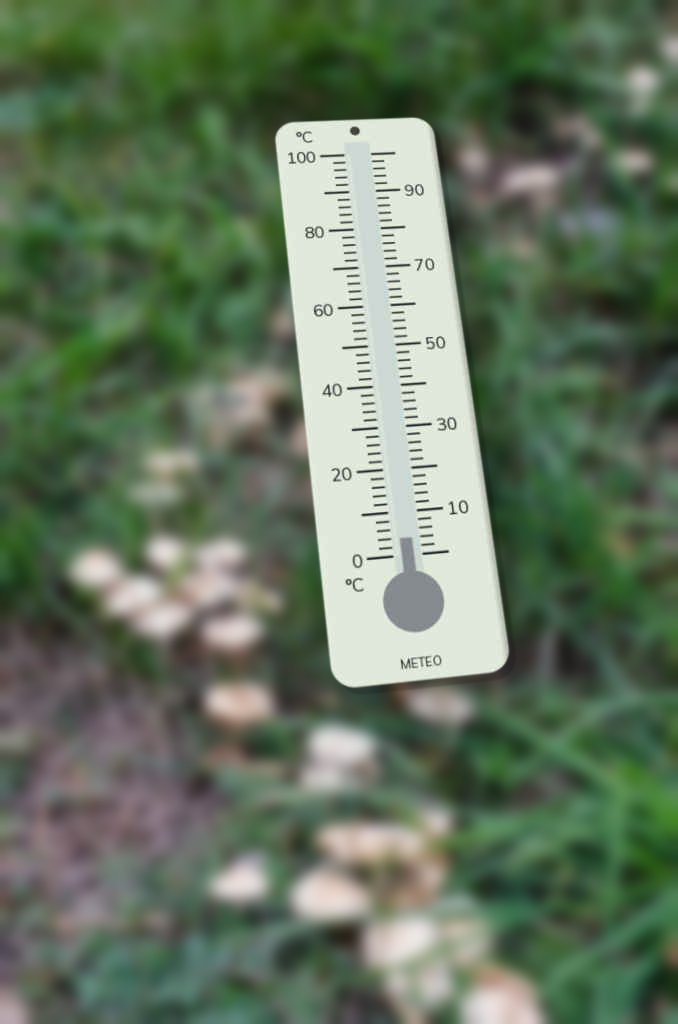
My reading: 4 °C
